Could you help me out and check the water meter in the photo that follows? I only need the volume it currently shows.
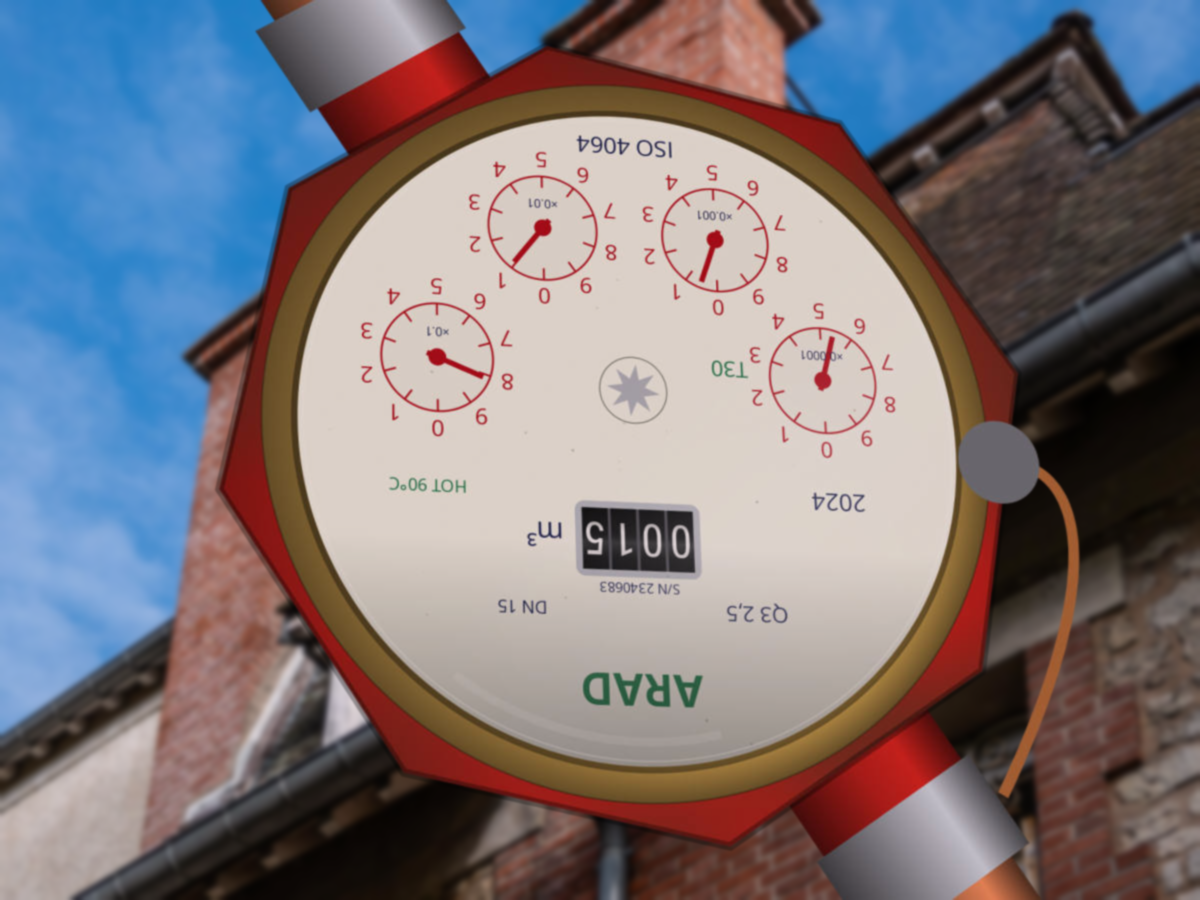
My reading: 15.8105 m³
